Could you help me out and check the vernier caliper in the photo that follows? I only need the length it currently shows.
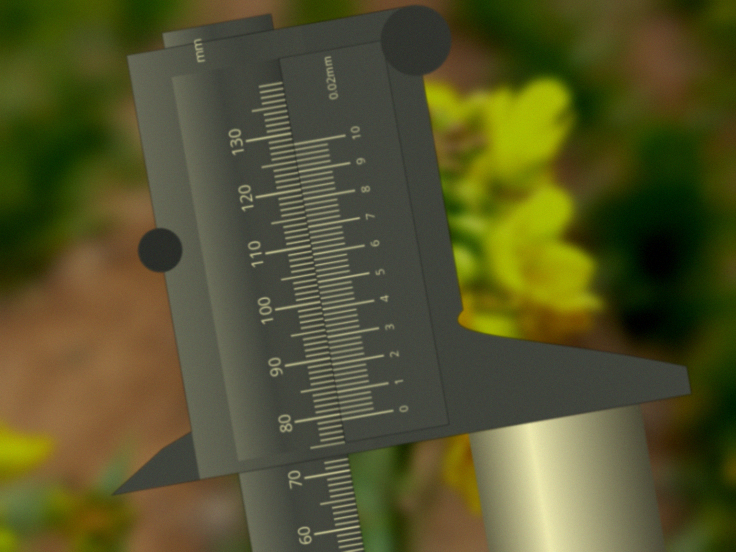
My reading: 79.0 mm
